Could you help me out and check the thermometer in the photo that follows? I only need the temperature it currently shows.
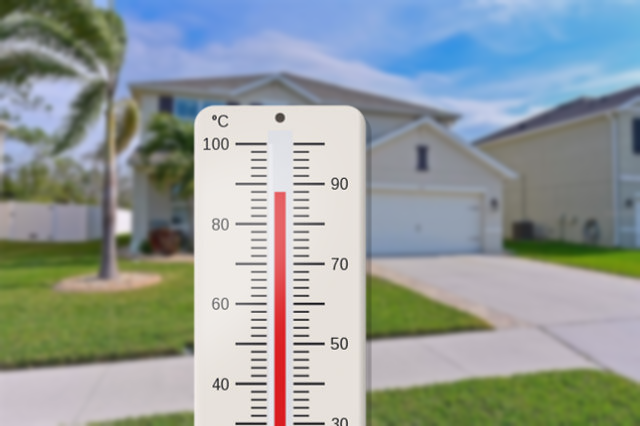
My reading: 88 °C
